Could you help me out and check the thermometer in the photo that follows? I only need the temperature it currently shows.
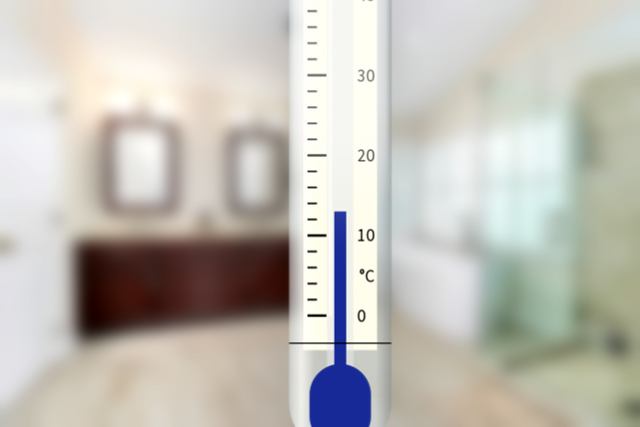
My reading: 13 °C
